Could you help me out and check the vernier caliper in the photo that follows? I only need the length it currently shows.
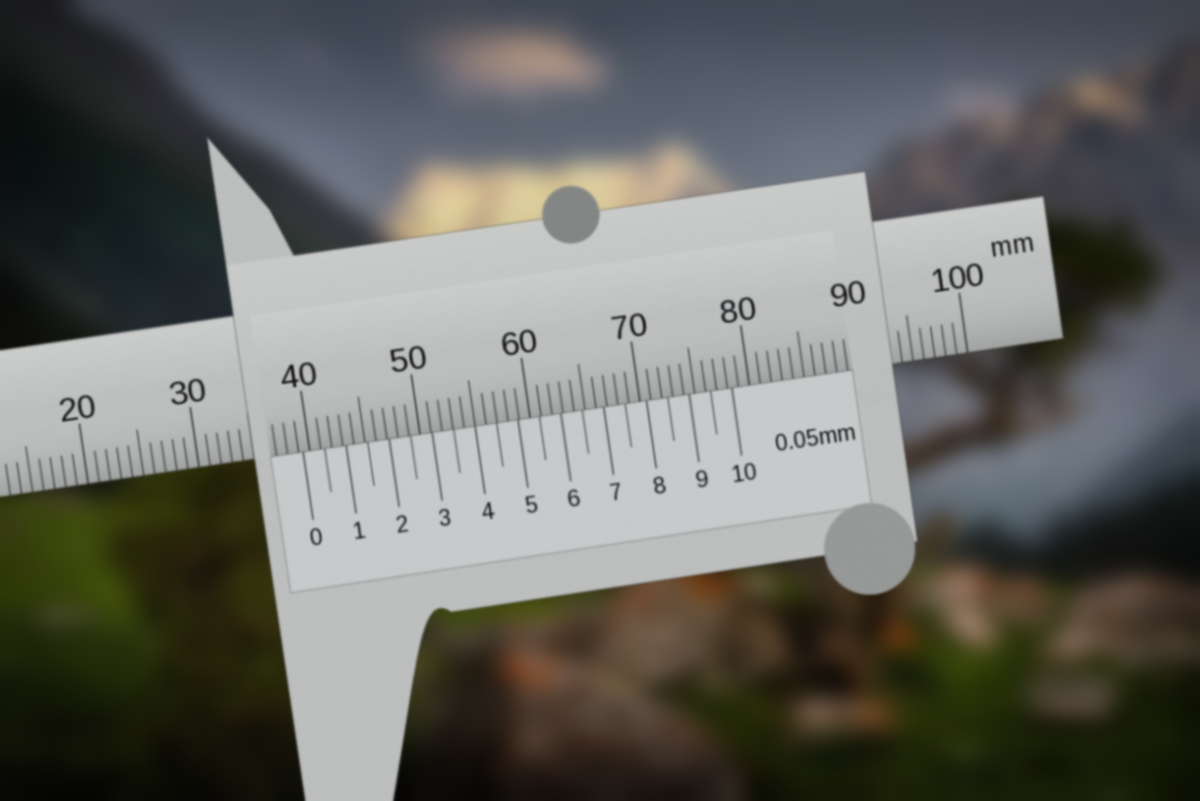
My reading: 39.4 mm
